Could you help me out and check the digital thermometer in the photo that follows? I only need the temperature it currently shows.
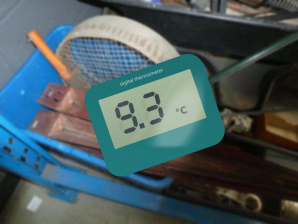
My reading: 9.3 °C
